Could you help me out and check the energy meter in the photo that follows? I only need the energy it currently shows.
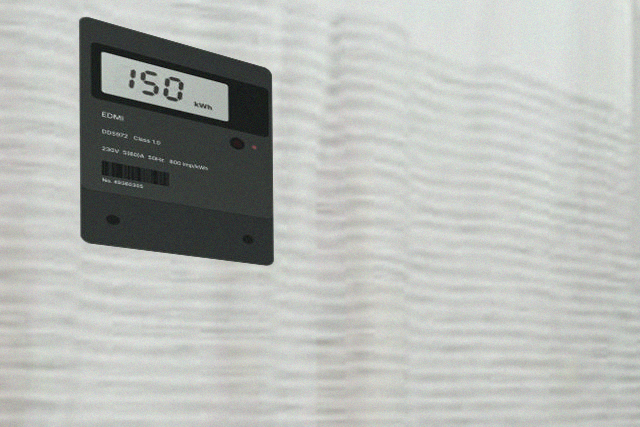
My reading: 150 kWh
